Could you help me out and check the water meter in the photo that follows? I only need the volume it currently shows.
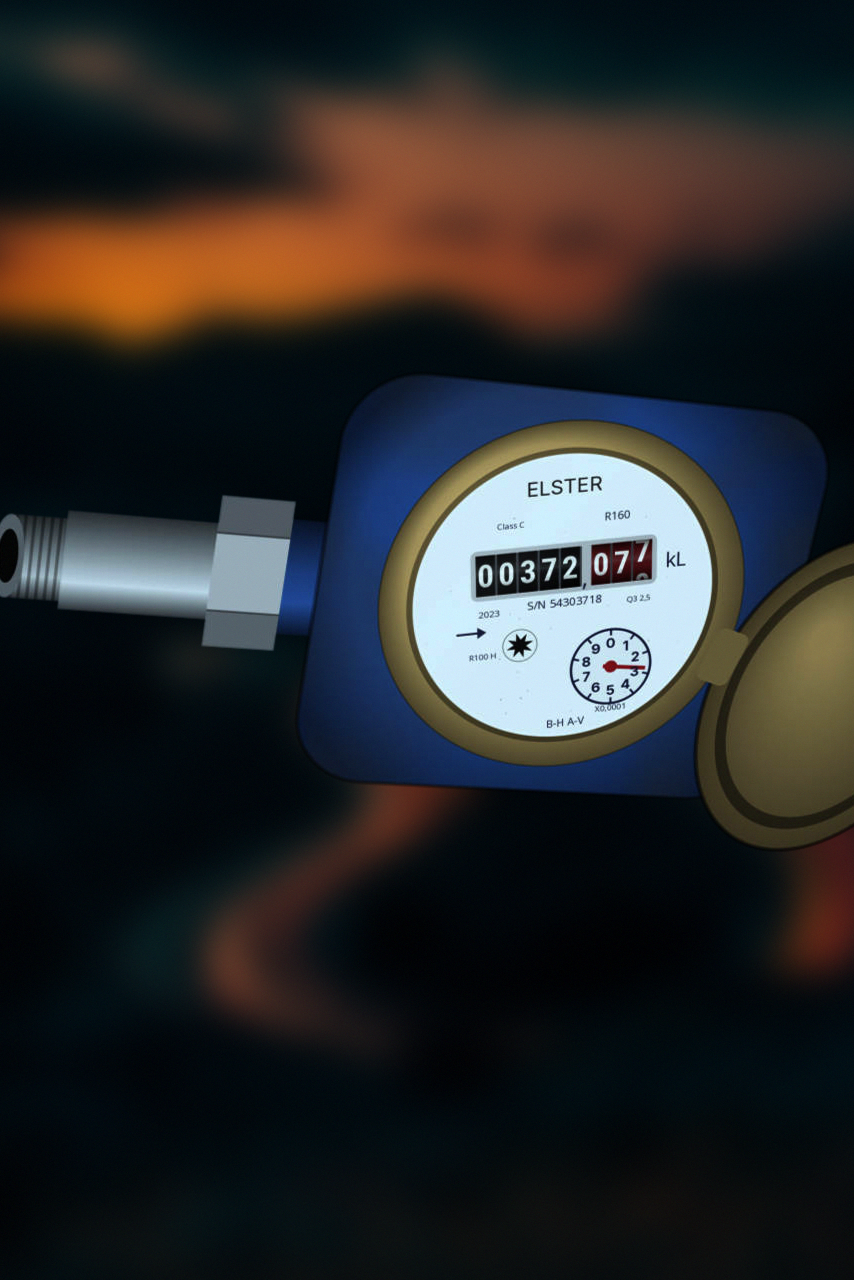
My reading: 372.0772 kL
